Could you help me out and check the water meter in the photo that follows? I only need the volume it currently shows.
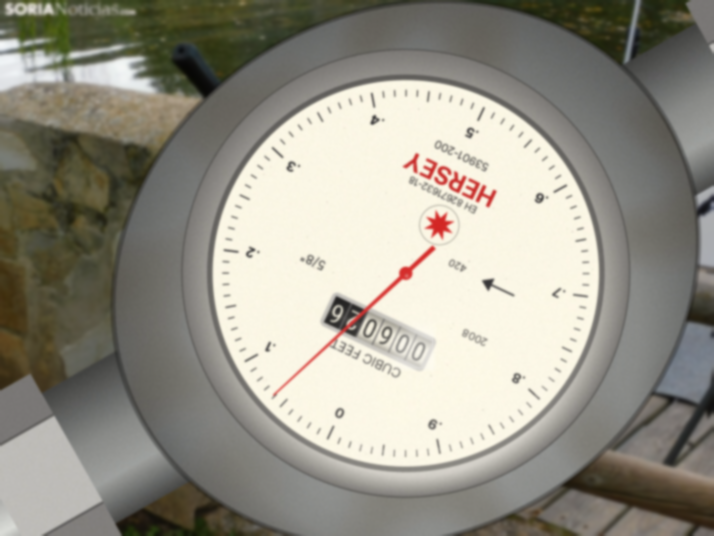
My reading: 6026.06 ft³
